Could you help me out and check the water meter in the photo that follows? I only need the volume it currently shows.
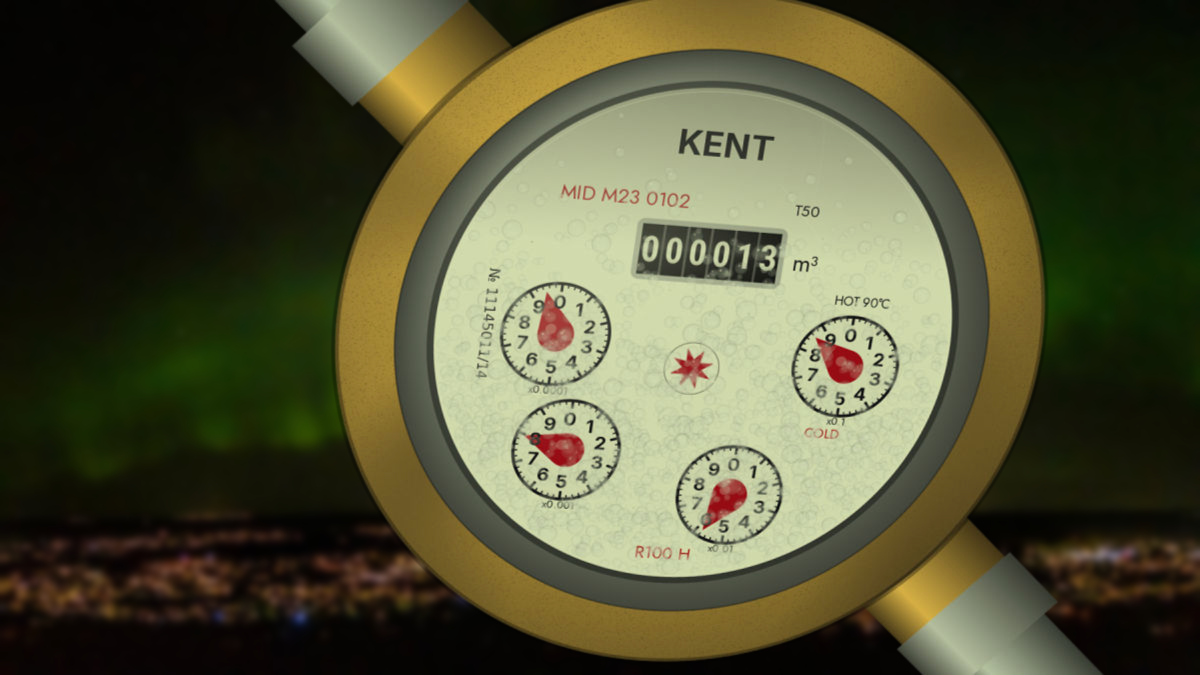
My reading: 13.8579 m³
